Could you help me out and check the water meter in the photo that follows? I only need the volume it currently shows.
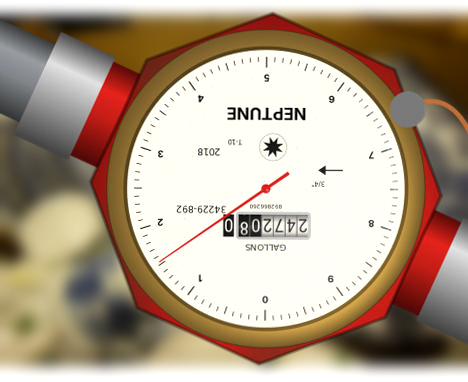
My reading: 2472081.5 gal
